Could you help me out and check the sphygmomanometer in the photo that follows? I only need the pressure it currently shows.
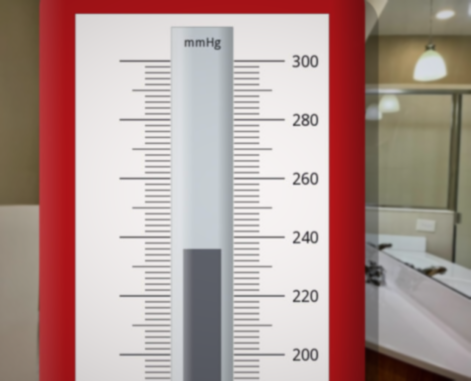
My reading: 236 mmHg
